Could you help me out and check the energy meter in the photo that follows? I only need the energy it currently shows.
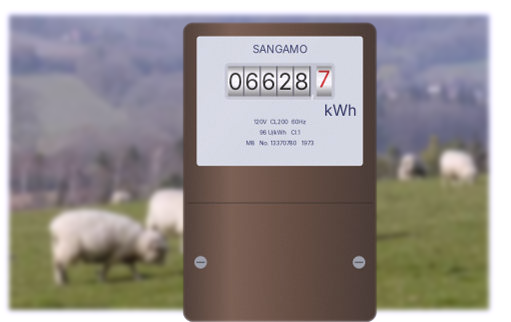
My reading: 6628.7 kWh
